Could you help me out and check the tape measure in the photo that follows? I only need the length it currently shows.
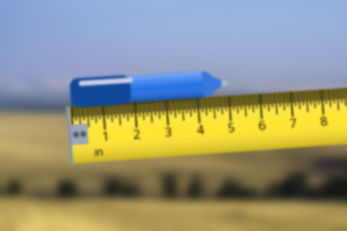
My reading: 5 in
